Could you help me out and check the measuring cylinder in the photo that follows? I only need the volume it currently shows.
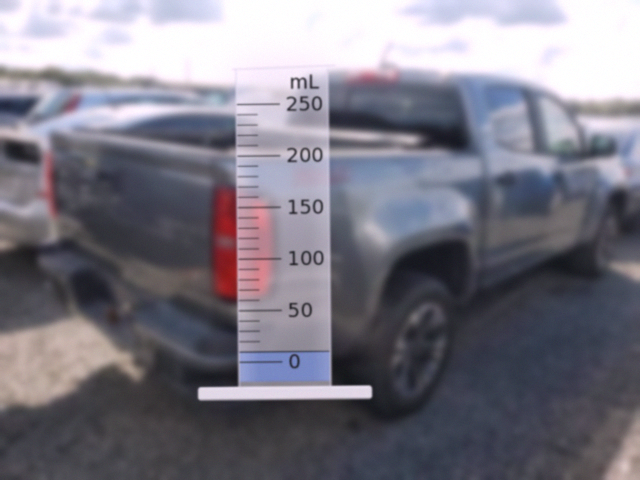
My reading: 10 mL
